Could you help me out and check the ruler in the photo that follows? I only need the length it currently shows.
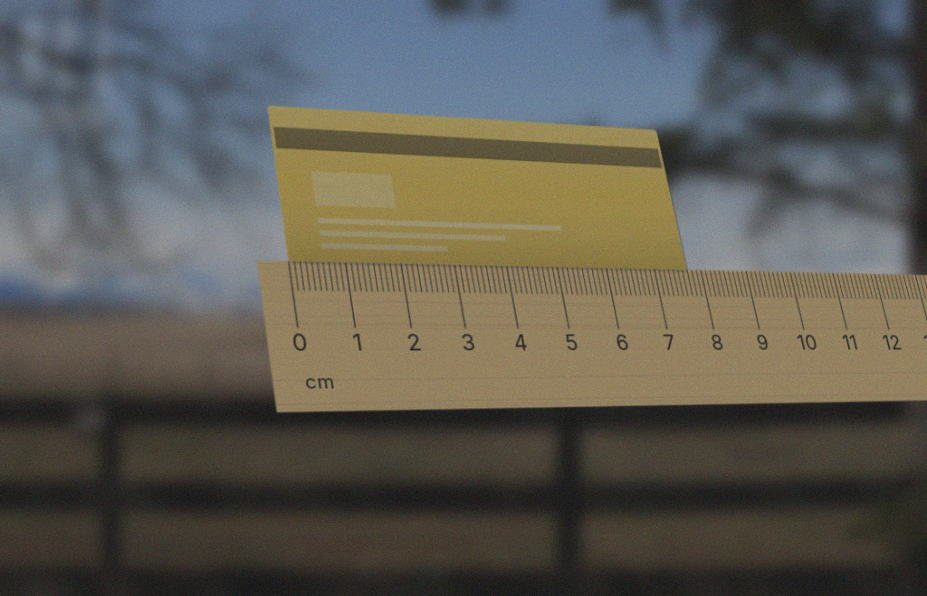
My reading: 7.7 cm
